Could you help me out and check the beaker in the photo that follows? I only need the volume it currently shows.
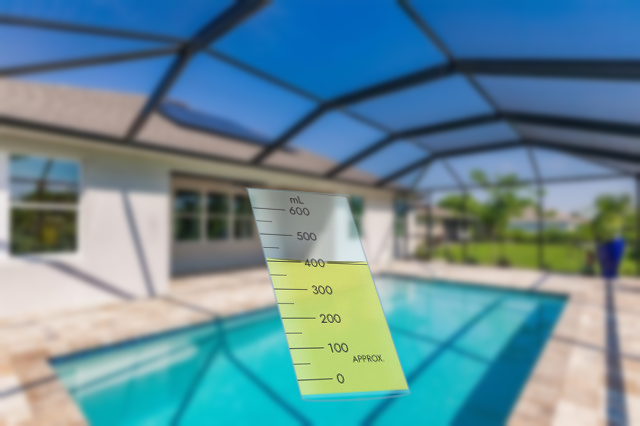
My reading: 400 mL
